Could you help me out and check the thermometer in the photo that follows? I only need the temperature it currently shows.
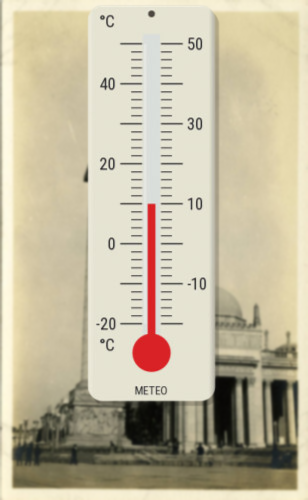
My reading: 10 °C
